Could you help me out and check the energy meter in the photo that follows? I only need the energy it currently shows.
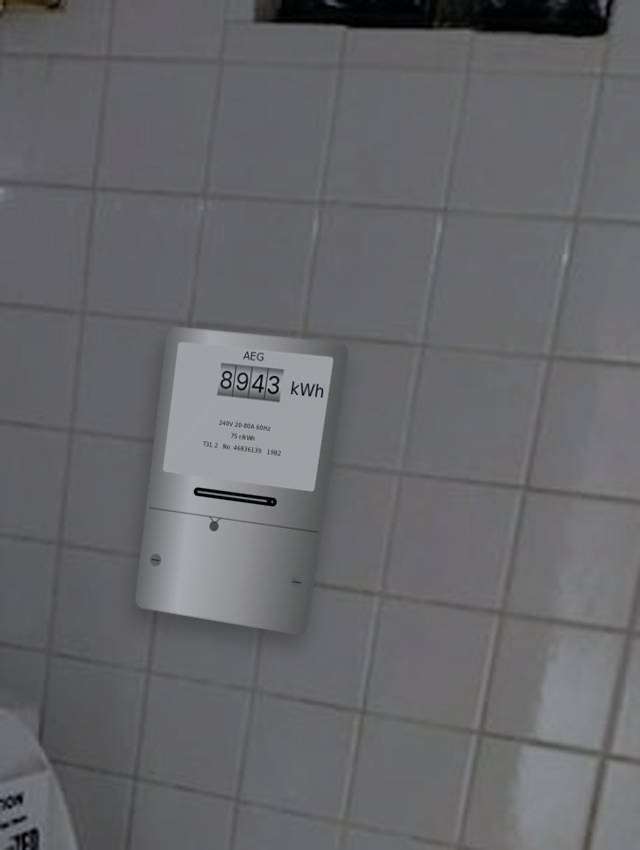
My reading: 8943 kWh
